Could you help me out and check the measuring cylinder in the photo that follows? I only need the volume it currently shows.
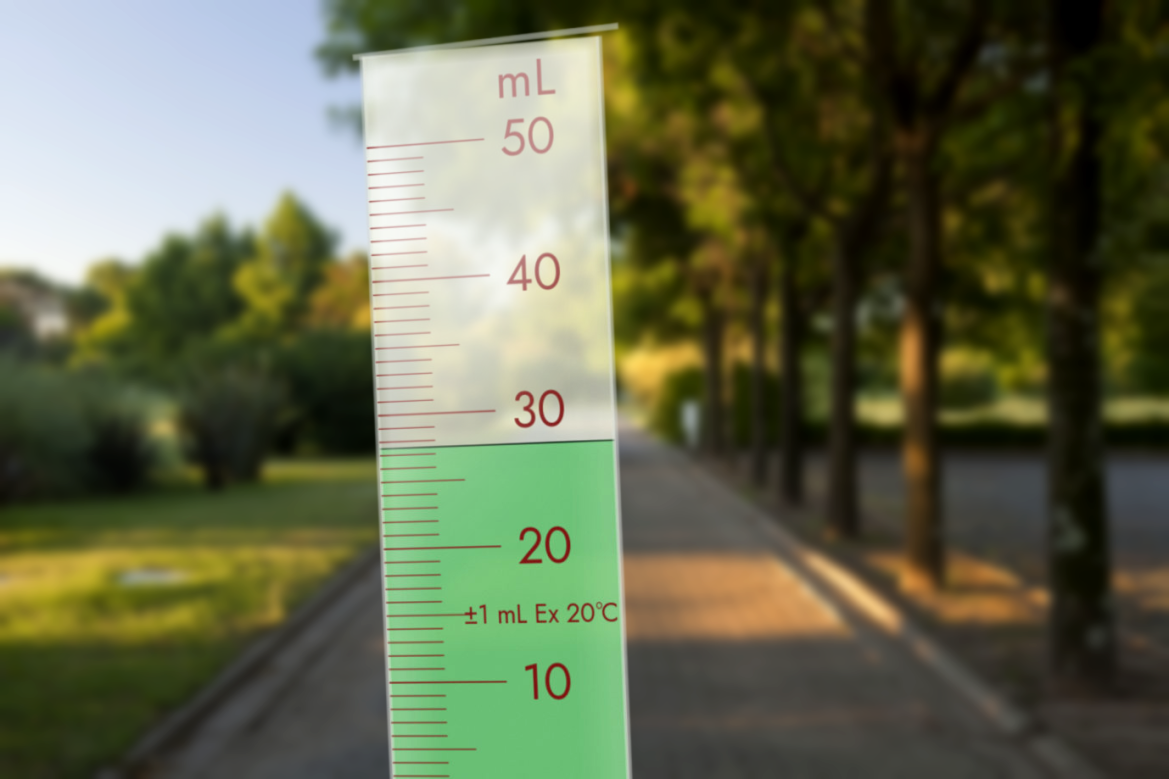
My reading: 27.5 mL
